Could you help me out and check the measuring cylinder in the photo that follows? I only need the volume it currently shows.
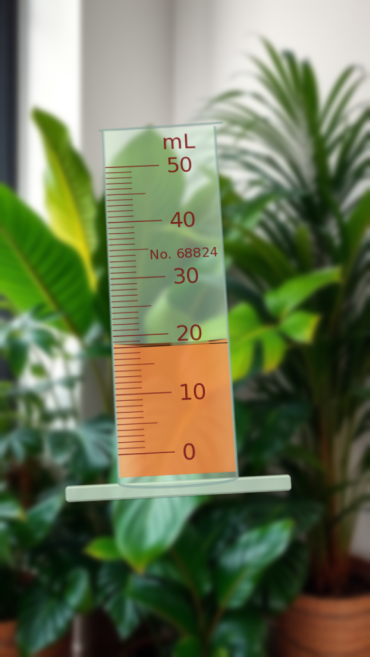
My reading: 18 mL
